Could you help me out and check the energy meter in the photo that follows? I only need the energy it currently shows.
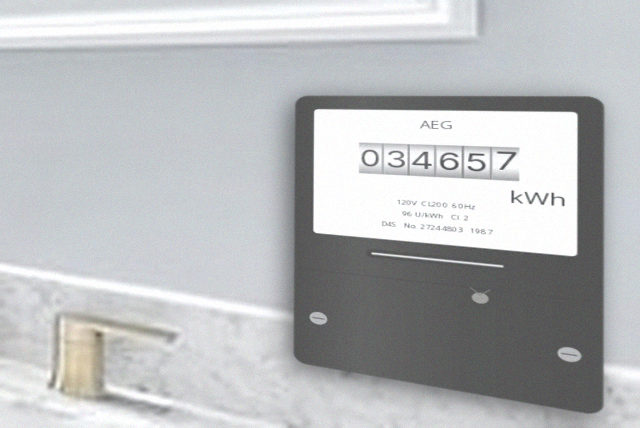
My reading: 34657 kWh
